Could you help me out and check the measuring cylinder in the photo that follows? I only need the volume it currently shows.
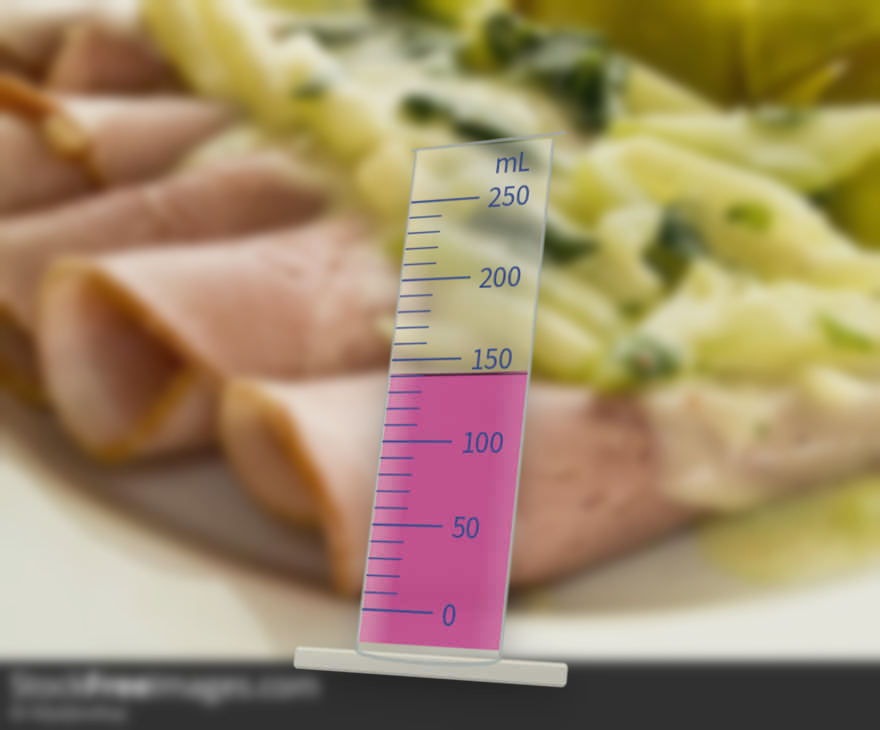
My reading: 140 mL
